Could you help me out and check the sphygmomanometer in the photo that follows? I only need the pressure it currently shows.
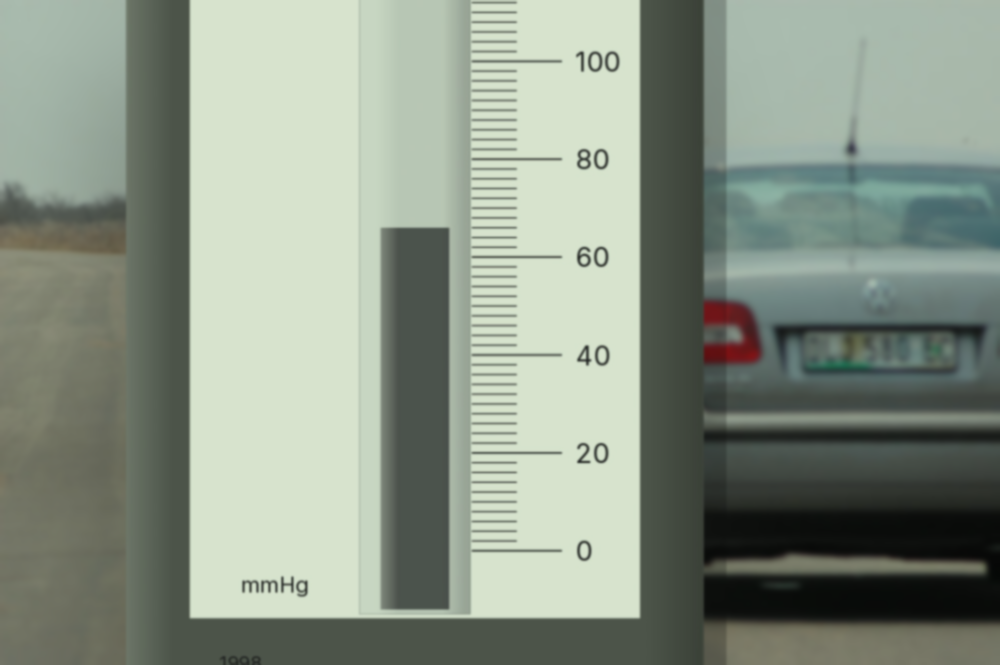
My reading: 66 mmHg
